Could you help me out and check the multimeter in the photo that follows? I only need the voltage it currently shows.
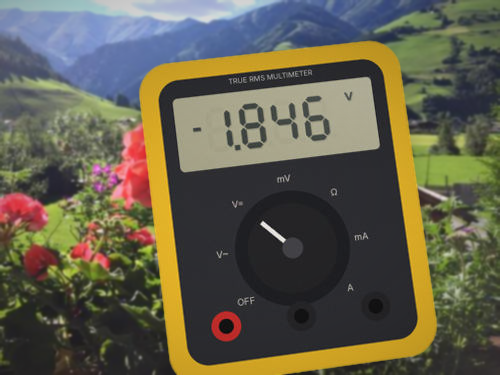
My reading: -1.846 V
